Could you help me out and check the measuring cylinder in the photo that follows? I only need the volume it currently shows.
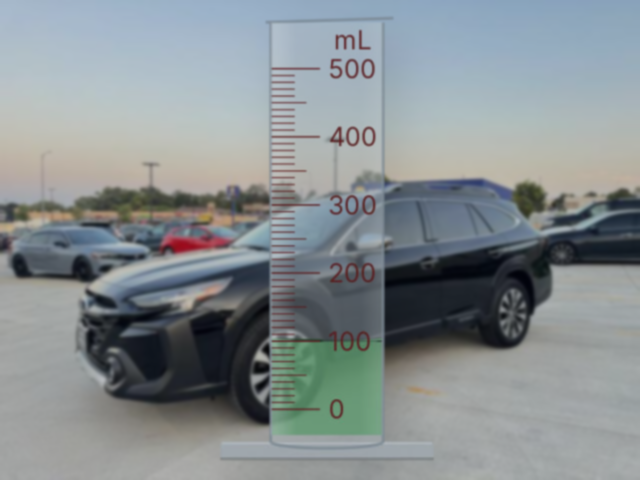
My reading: 100 mL
